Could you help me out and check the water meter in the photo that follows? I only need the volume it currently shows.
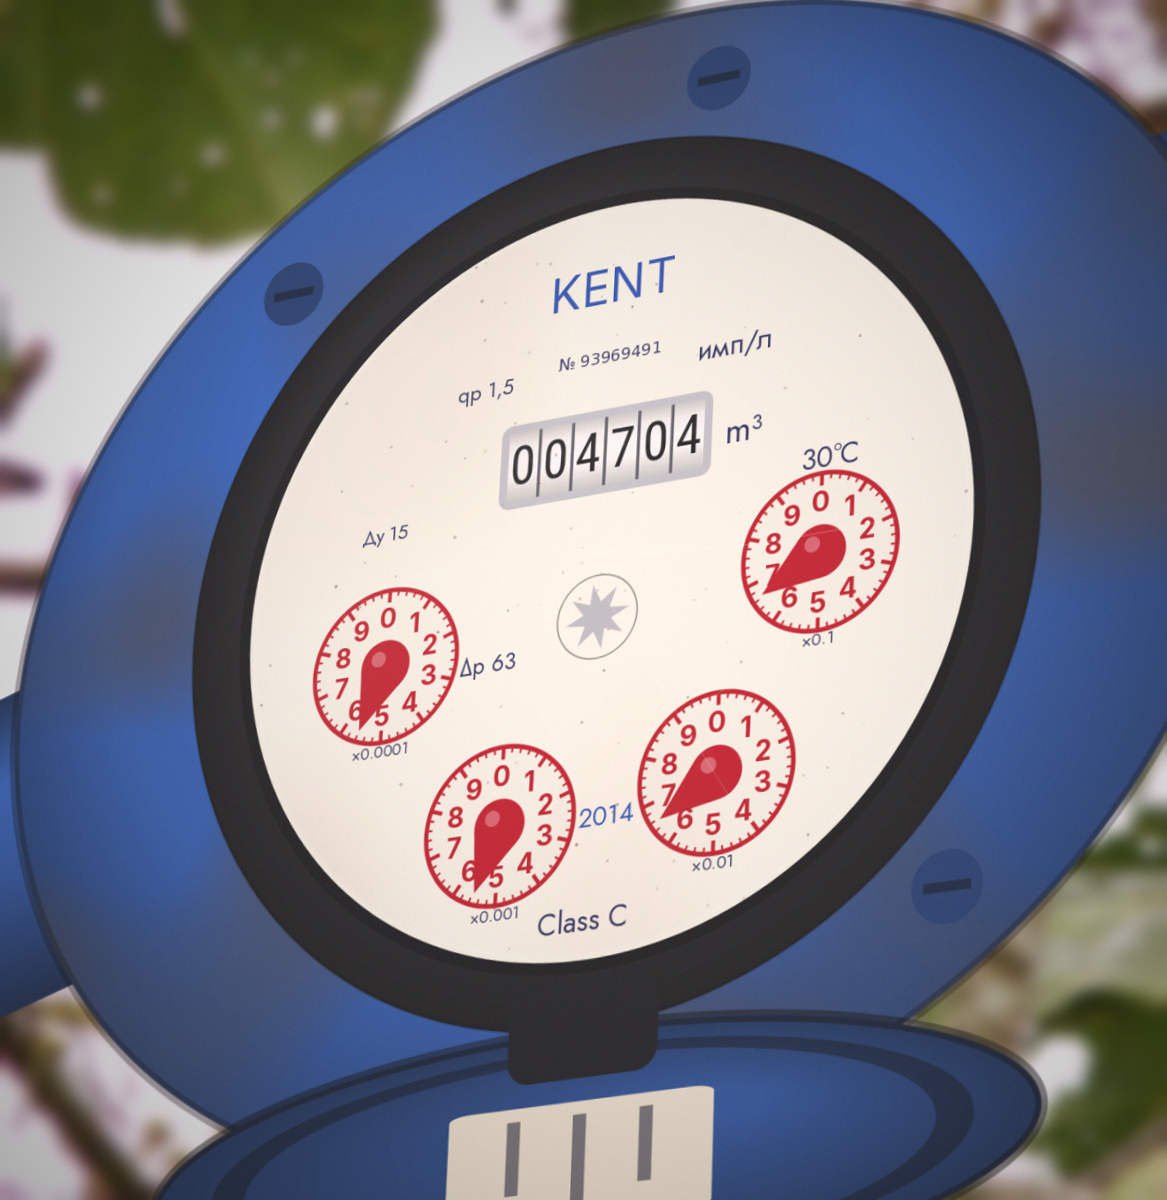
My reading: 4704.6655 m³
